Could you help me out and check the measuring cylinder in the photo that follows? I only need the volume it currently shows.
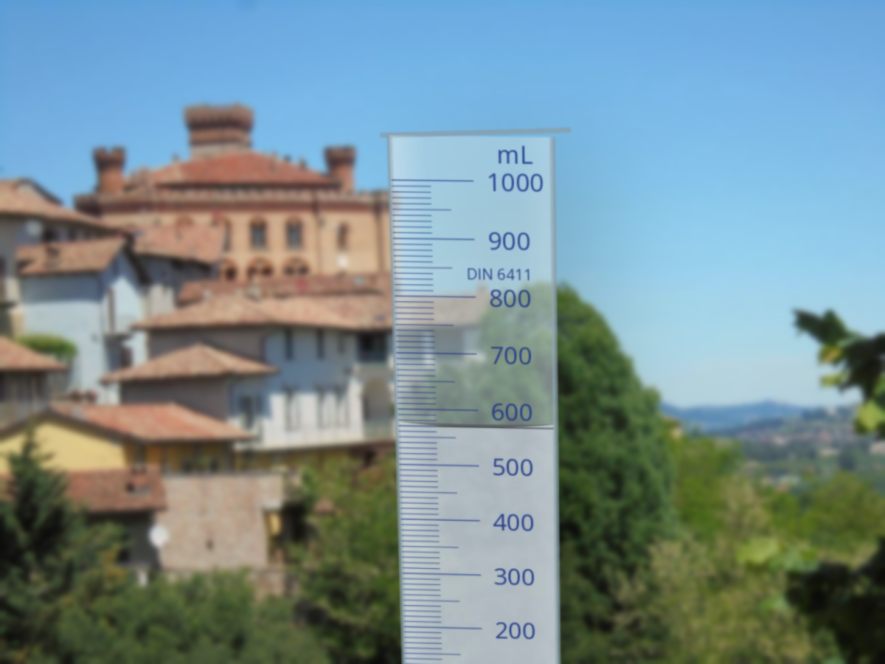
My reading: 570 mL
